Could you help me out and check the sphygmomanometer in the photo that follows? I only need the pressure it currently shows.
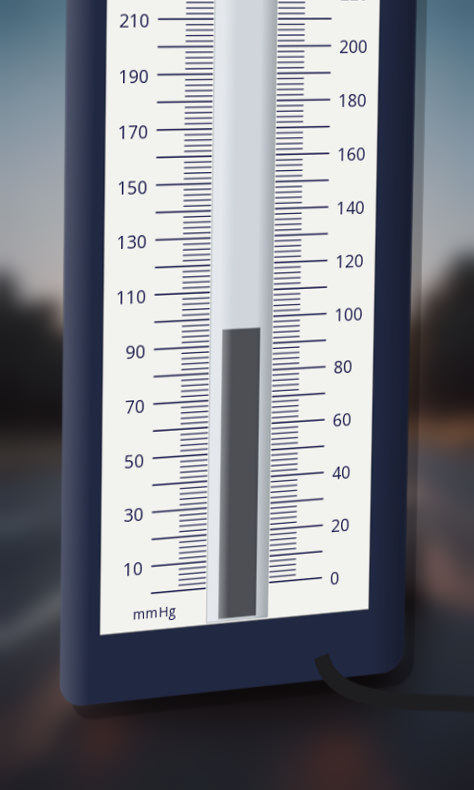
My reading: 96 mmHg
